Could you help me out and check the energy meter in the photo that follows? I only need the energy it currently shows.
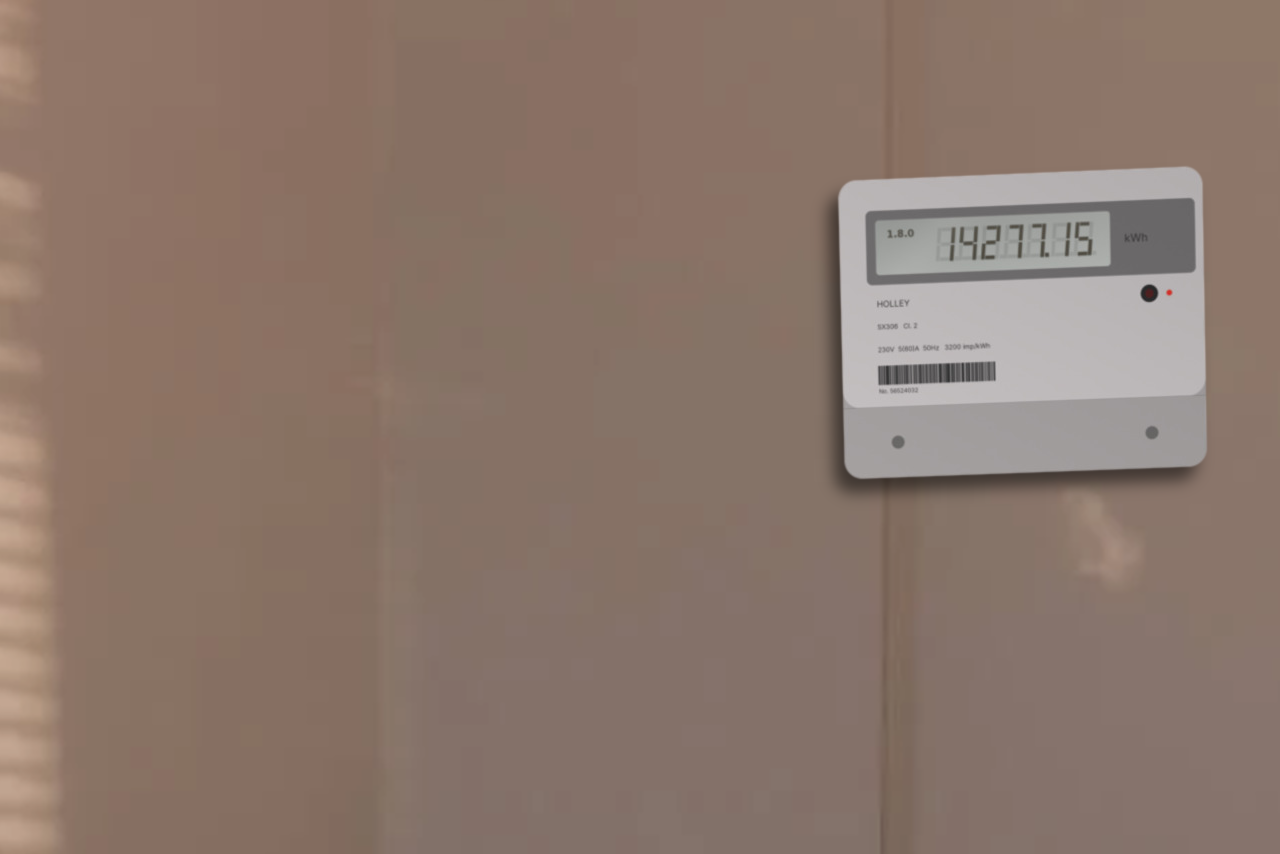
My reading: 14277.15 kWh
